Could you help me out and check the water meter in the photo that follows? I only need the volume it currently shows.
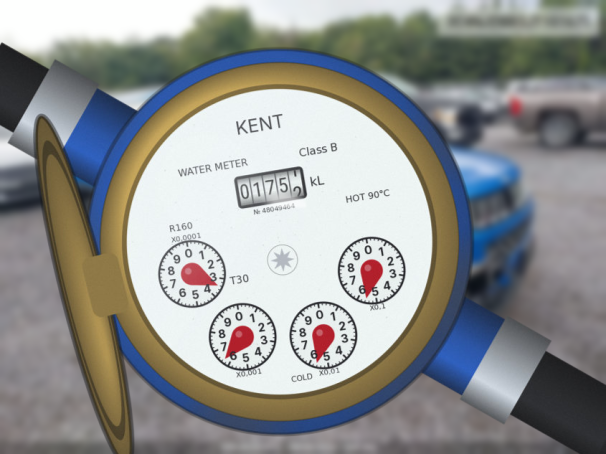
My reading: 1751.5563 kL
